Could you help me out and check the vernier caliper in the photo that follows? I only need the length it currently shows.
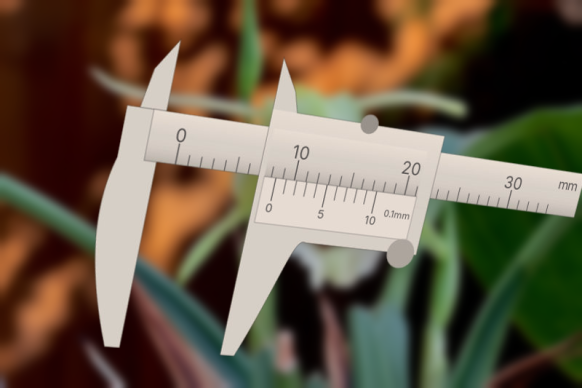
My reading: 8.4 mm
